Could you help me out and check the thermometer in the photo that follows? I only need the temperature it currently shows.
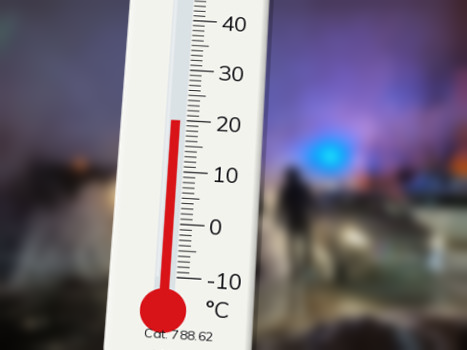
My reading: 20 °C
